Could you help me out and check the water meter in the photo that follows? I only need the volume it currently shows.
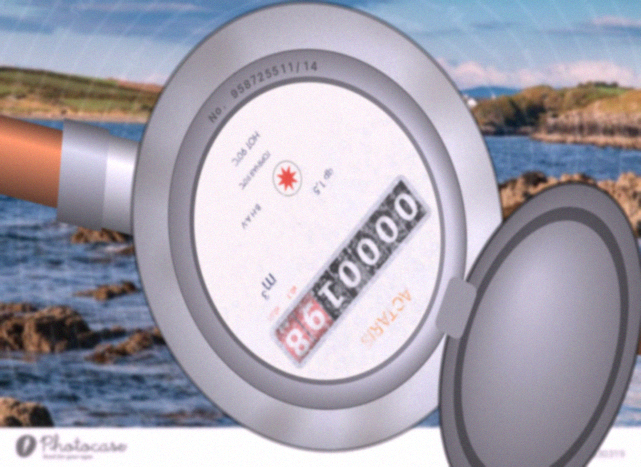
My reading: 1.98 m³
